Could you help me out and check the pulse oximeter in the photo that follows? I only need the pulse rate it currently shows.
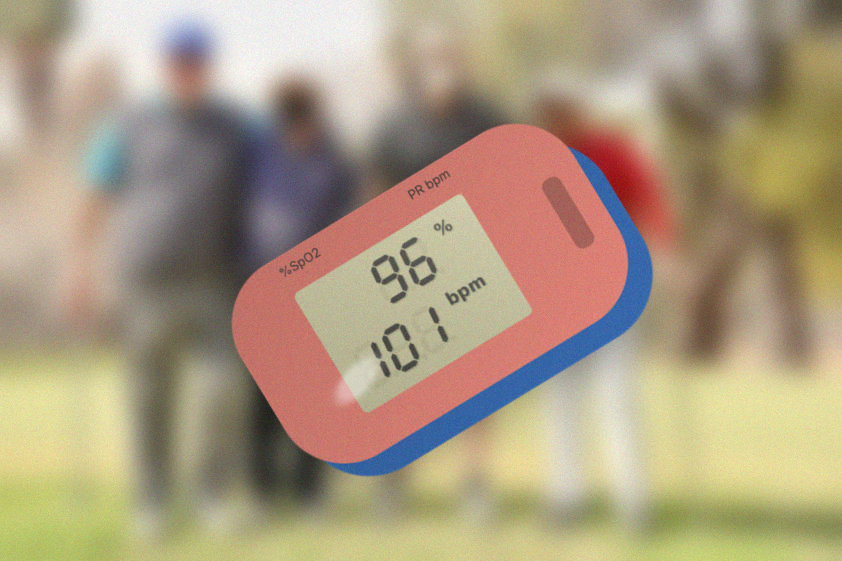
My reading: 101 bpm
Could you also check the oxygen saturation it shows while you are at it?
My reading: 96 %
